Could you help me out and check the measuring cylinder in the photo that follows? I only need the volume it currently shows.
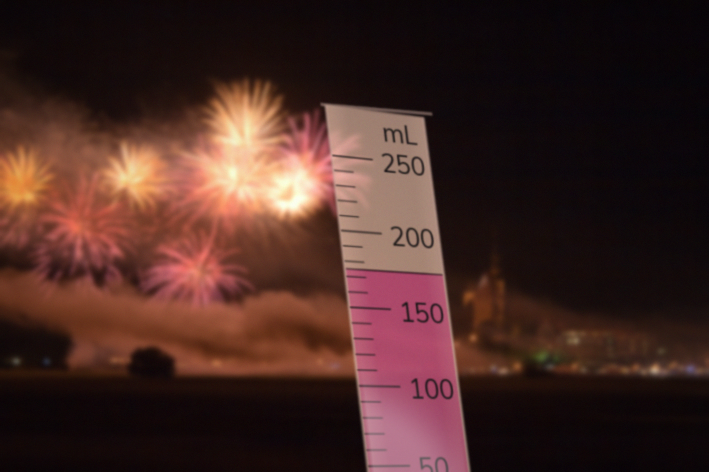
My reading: 175 mL
